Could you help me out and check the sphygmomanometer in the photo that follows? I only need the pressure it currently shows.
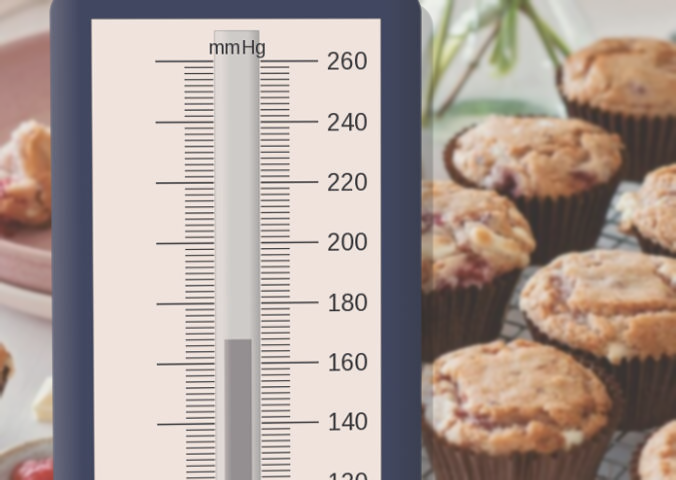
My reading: 168 mmHg
